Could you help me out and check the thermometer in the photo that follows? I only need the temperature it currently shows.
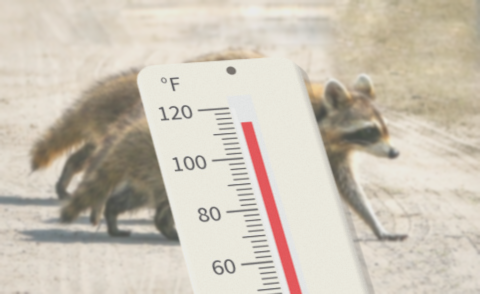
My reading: 114 °F
